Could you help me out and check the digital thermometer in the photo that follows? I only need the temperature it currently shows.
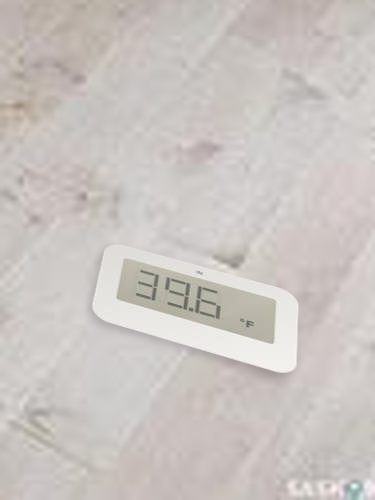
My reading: 39.6 °F
